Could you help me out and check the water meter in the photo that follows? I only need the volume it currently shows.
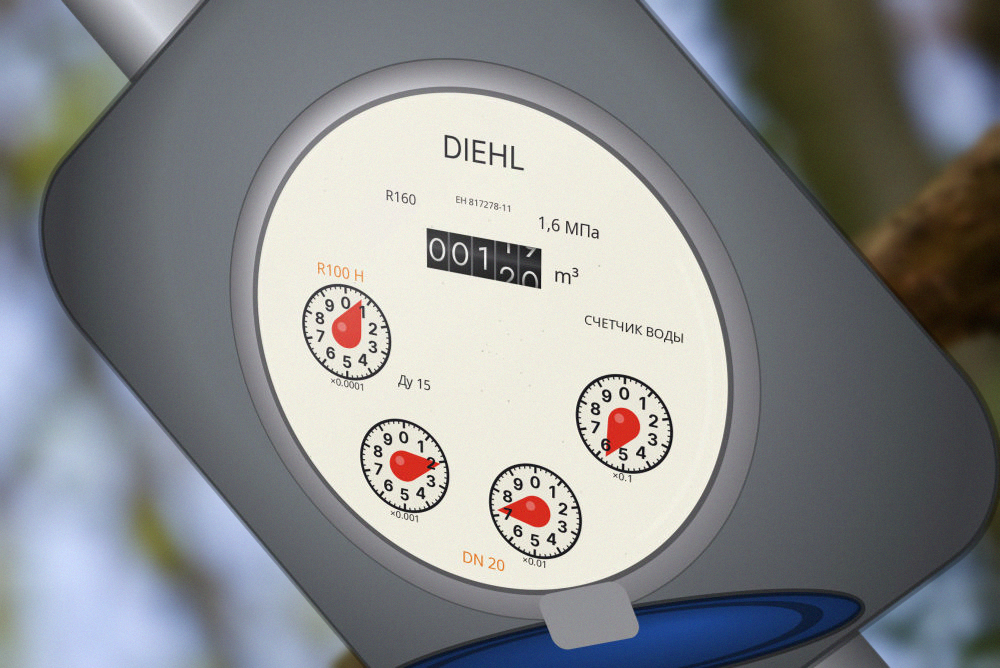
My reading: 119.5720 m³
